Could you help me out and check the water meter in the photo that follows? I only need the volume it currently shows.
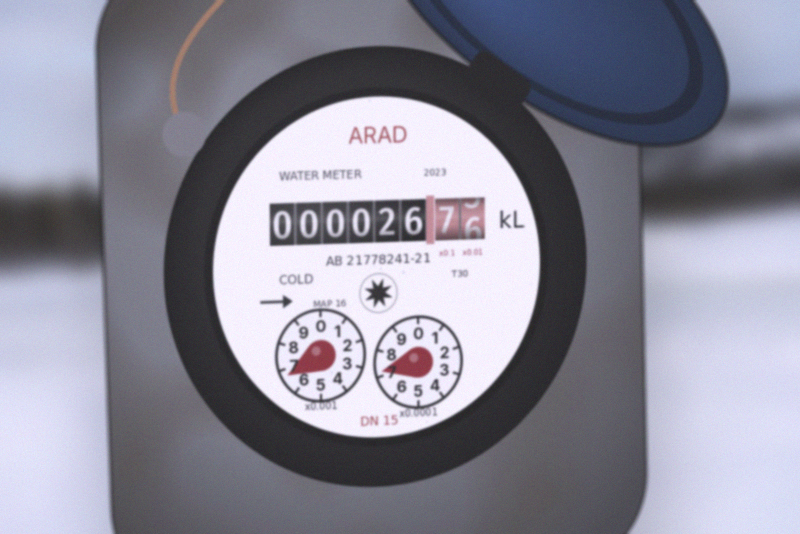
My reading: 26.7567 kL
